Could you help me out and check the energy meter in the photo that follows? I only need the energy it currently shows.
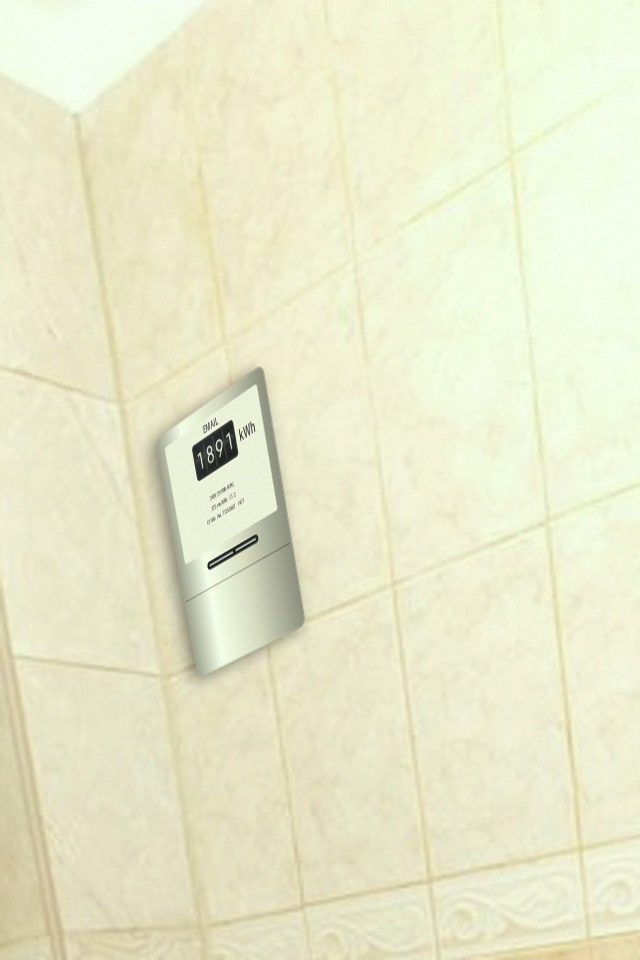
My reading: 1891 kWh
